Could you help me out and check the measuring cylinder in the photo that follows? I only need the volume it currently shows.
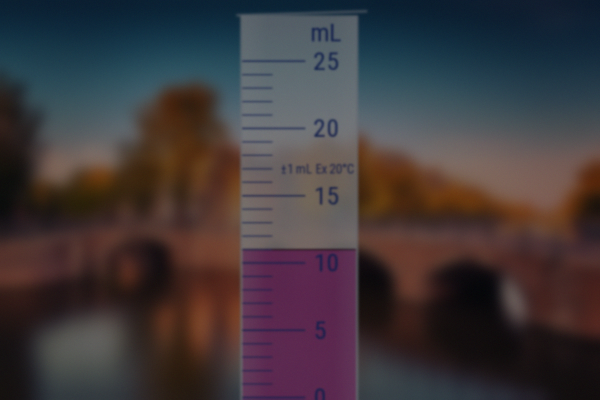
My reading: 11 mL
